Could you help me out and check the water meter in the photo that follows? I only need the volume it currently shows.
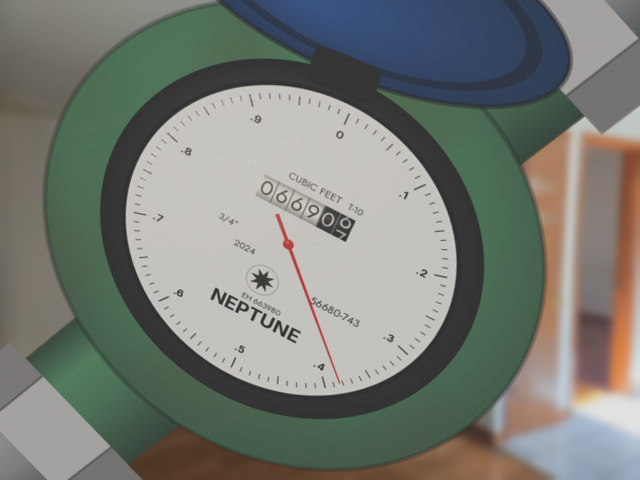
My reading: 66906.38 ft³
